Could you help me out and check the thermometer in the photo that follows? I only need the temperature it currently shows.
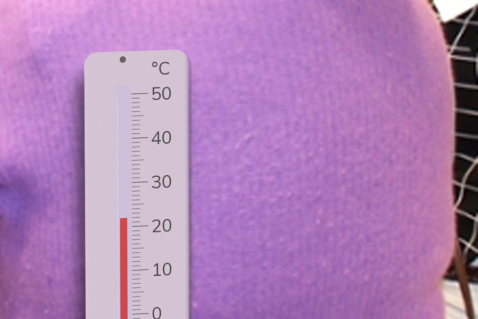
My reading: 22 °C
